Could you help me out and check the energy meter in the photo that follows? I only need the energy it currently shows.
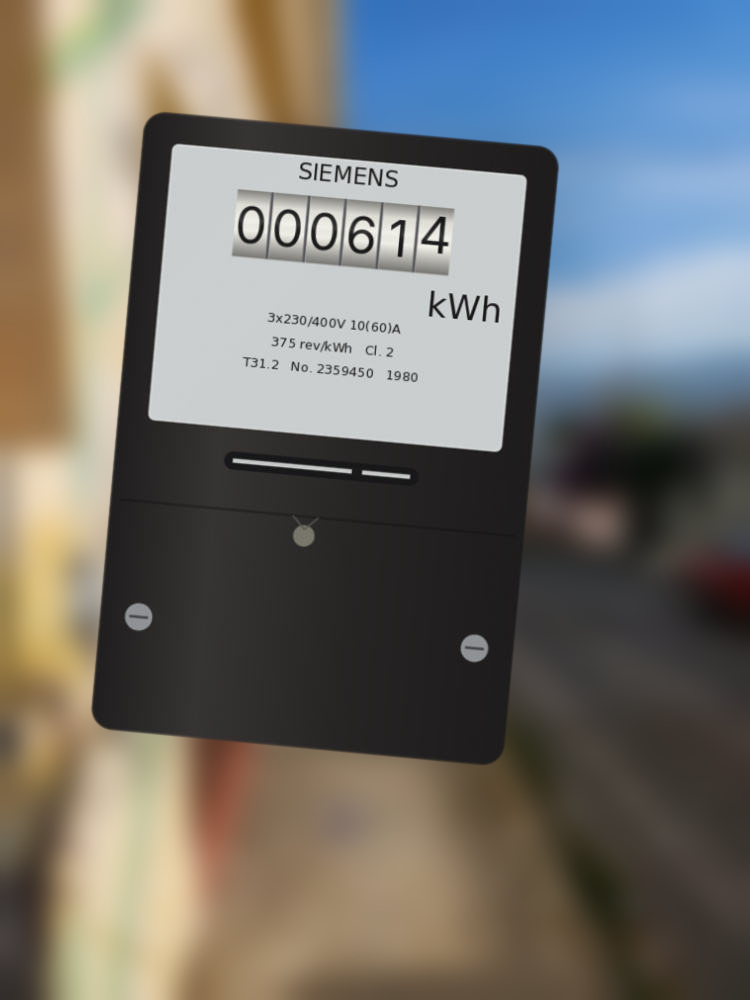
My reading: 614 kWh
